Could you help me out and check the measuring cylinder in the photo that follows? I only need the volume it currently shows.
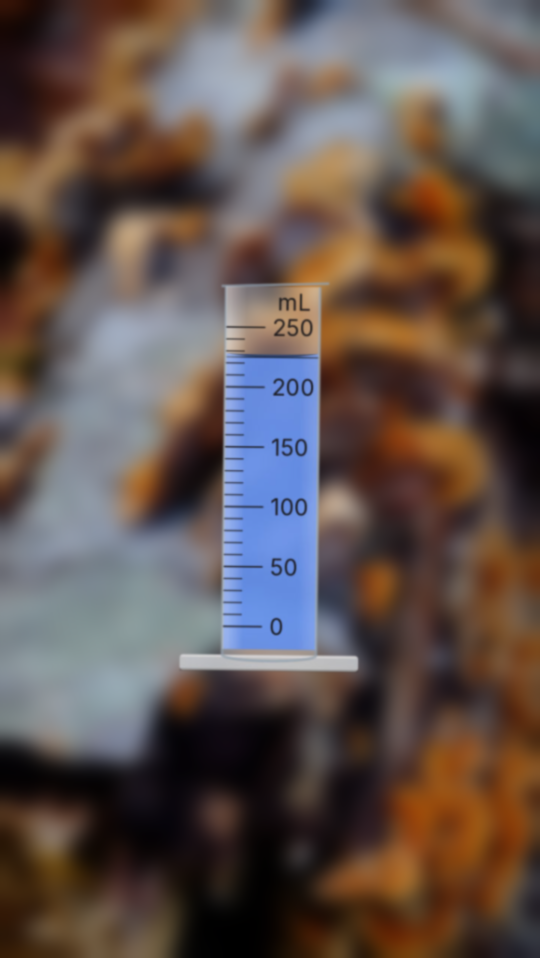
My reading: 225 mL
